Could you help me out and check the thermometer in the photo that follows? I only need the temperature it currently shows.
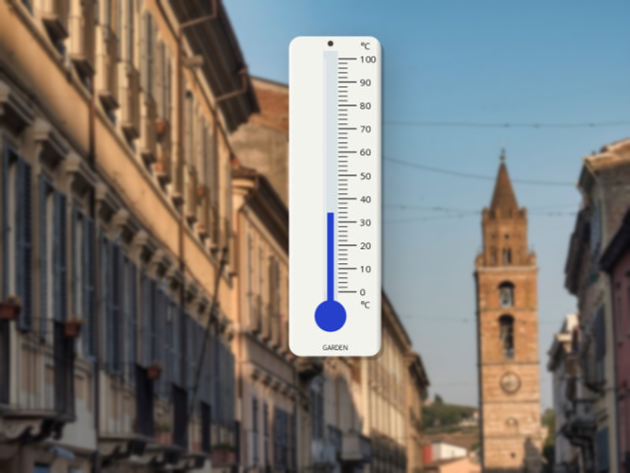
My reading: 34 °C
